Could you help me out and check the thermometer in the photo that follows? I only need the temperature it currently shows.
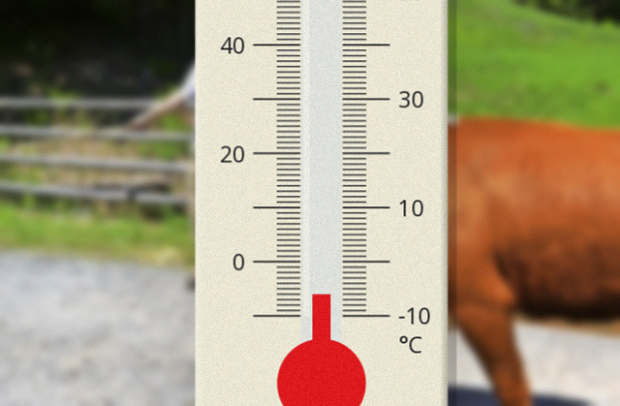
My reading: -6 °C
